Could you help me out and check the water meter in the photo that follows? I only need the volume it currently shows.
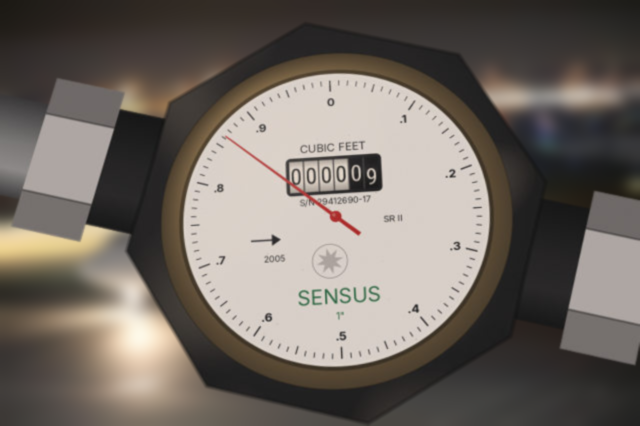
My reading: 8.86 ft³
